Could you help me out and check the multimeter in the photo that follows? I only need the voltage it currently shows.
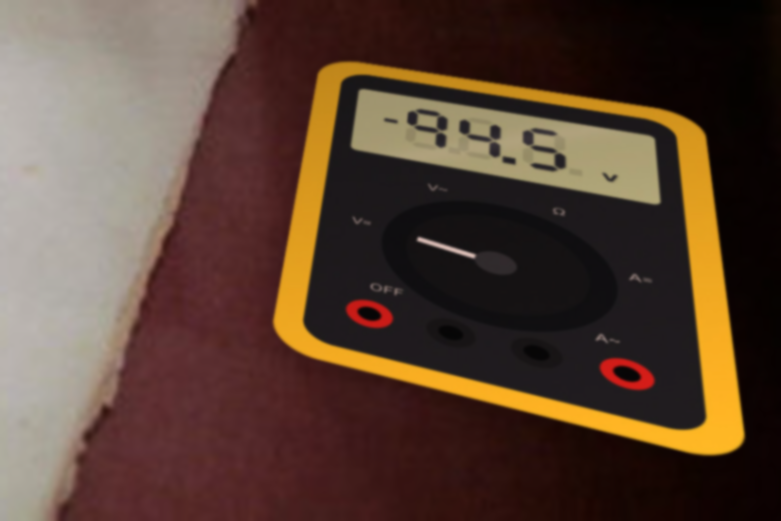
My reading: -94.5 V
